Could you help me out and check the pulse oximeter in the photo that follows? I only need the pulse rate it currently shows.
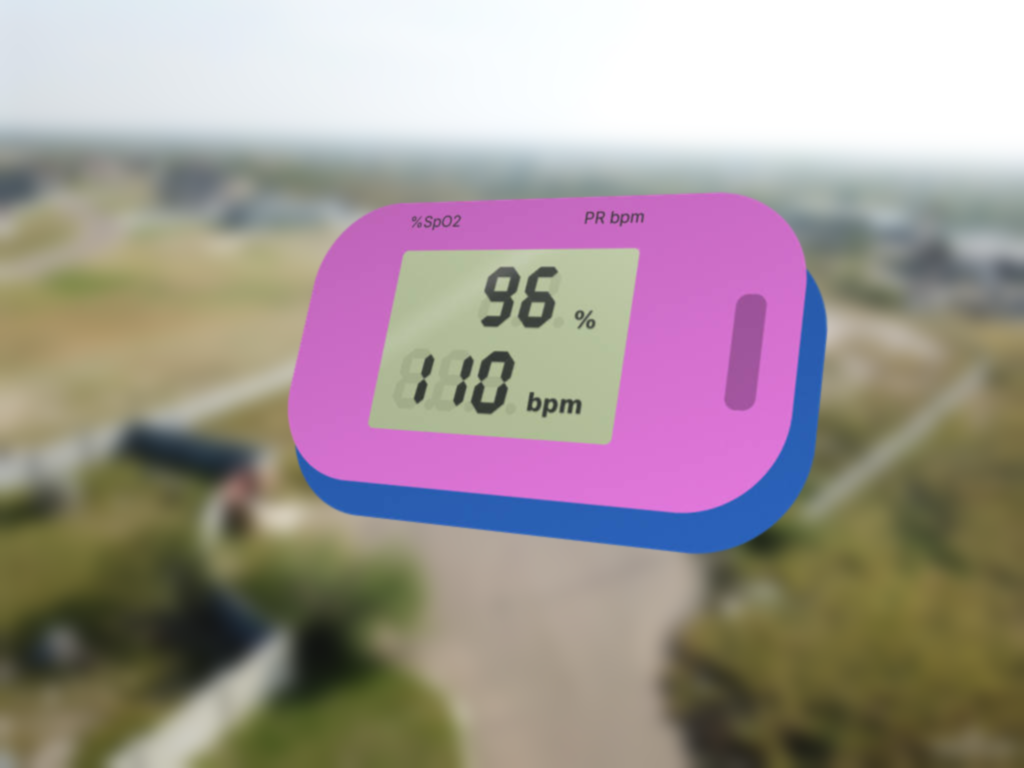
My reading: 110 bpm
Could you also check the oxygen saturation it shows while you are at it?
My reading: 96 %
